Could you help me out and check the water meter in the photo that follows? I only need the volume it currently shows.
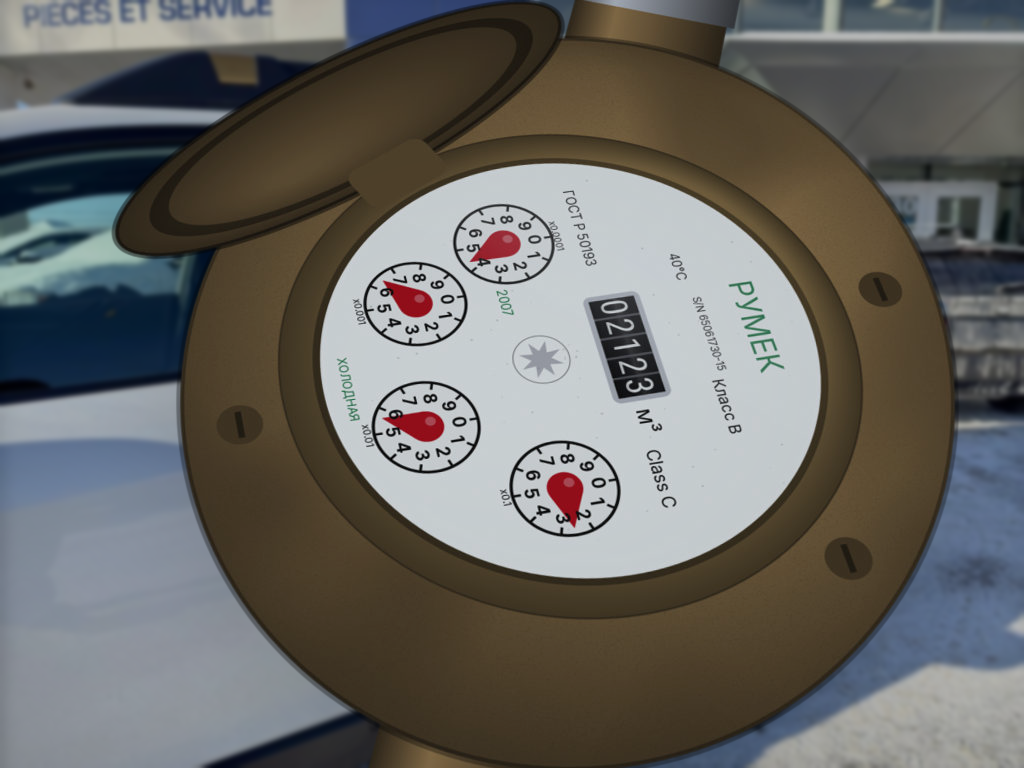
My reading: 2123.2564 m³
